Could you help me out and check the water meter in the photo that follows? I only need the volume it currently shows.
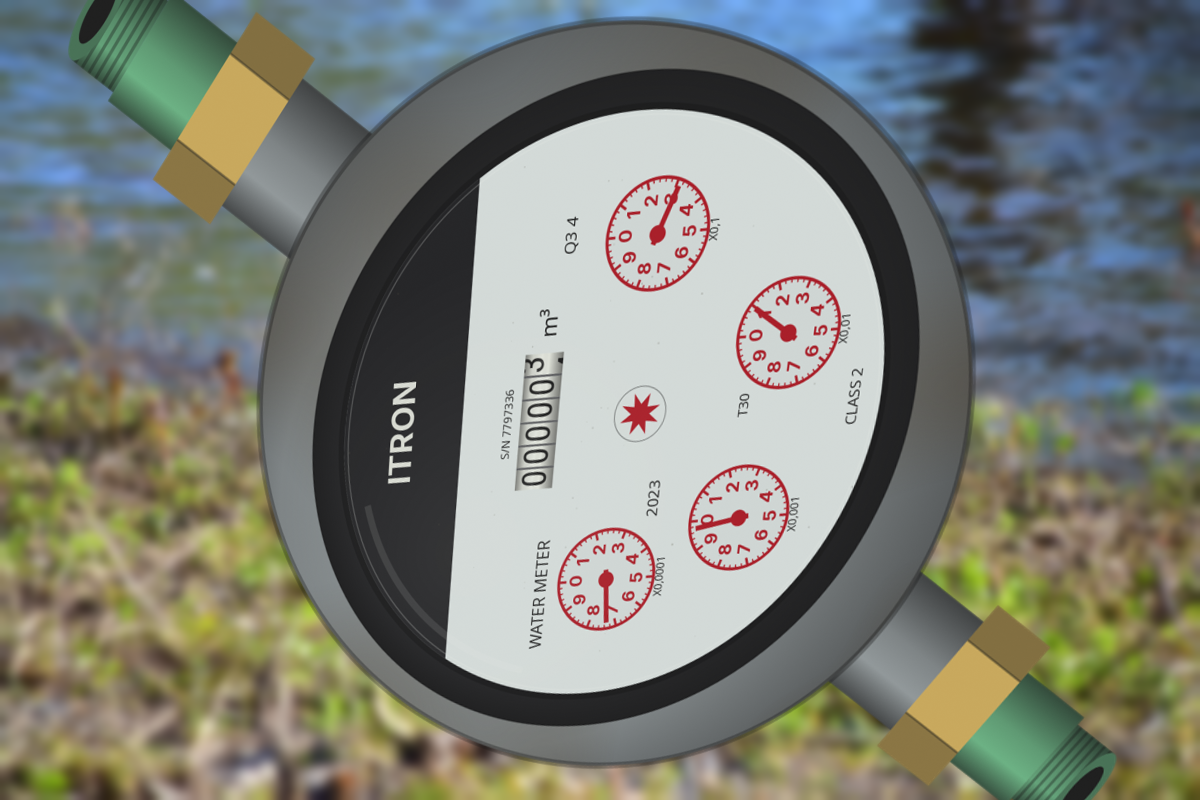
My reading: 3.3097 m³
